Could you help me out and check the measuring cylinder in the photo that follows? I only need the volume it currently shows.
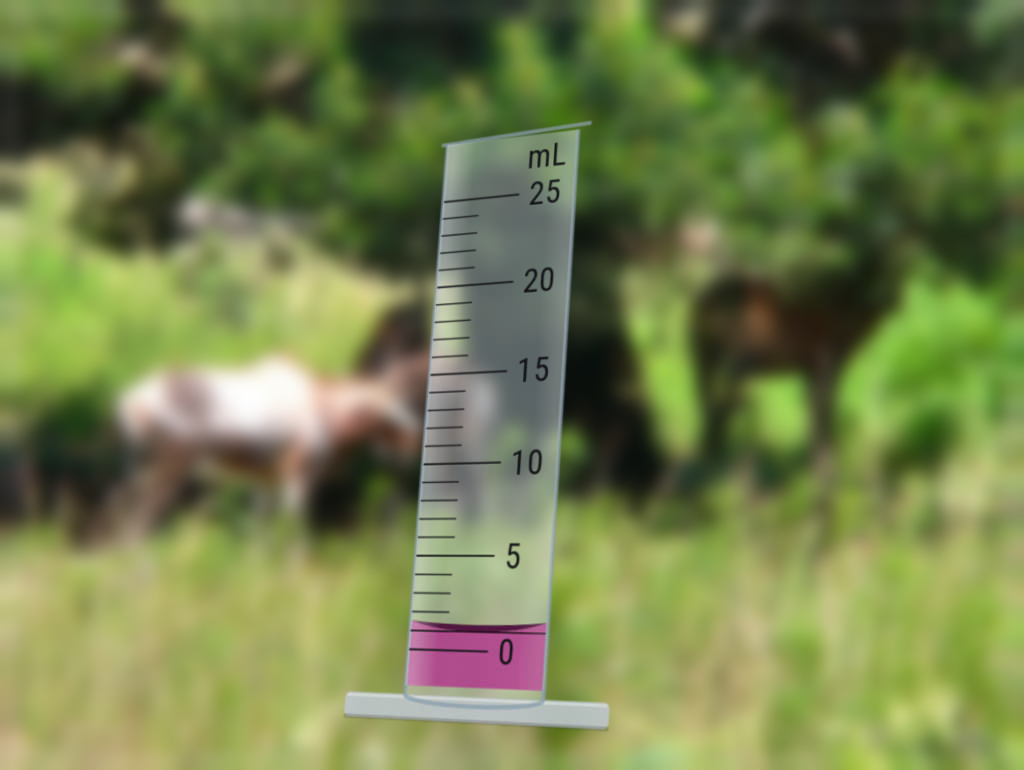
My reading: 1 mL
